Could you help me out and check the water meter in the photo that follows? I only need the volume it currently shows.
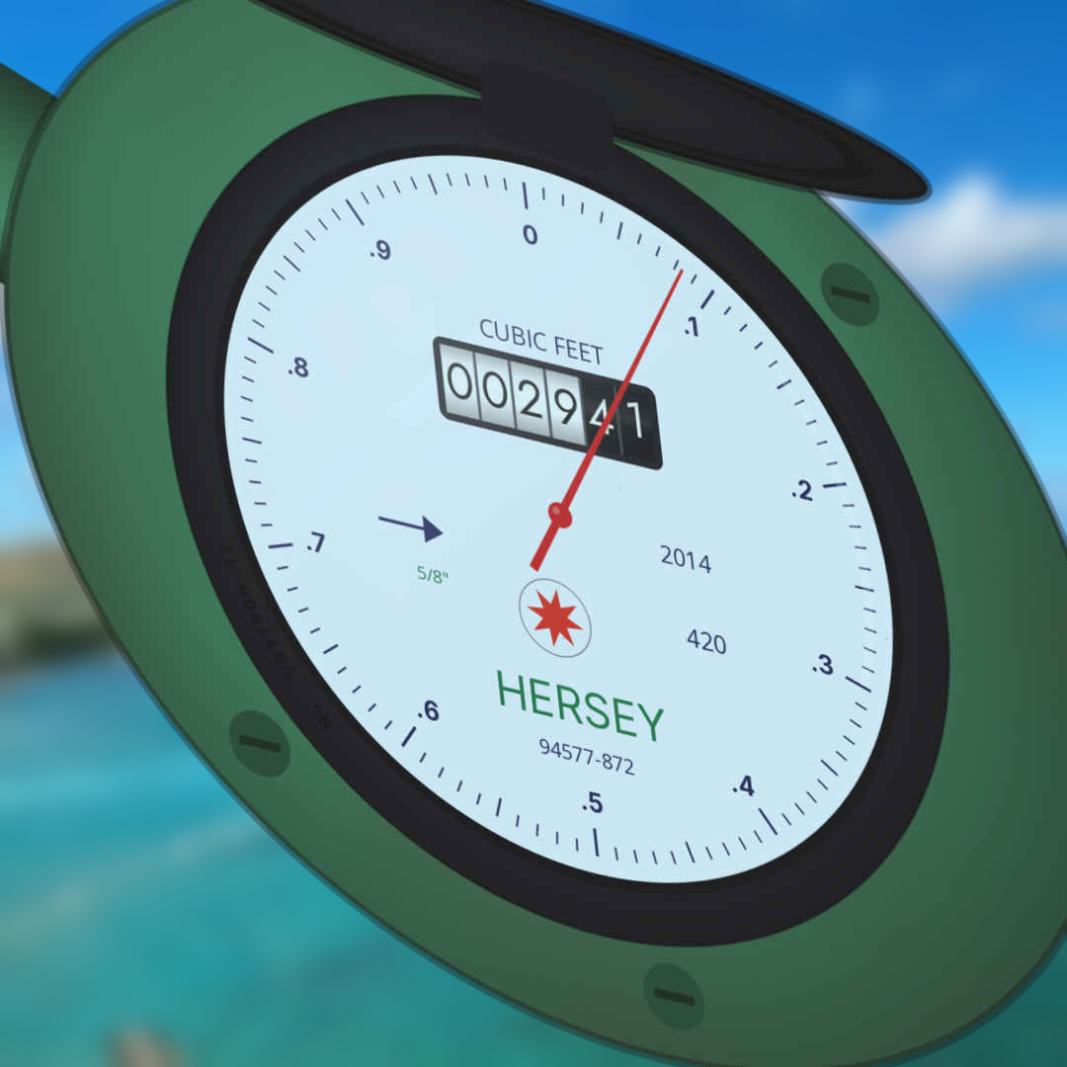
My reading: 2941.08 ft³
